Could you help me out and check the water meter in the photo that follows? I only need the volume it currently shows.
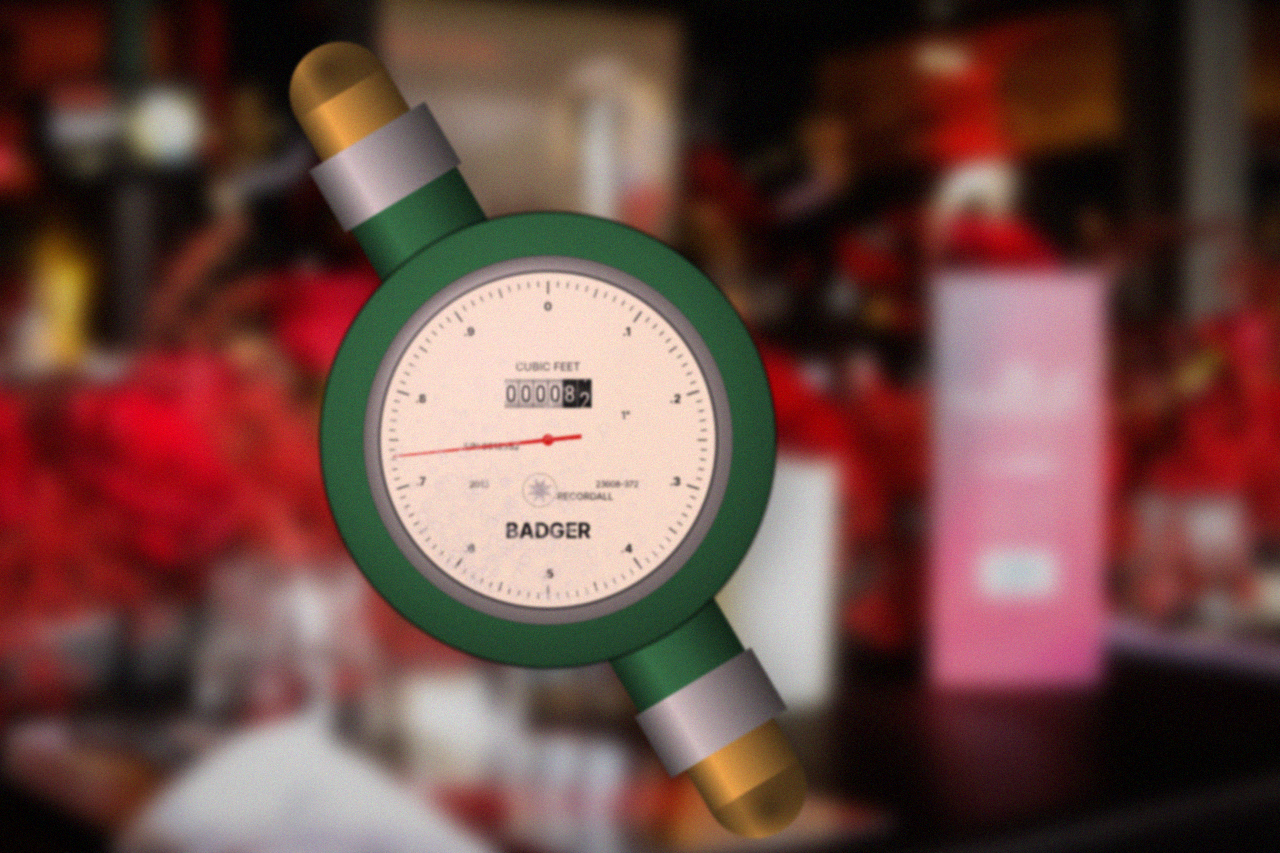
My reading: 81.73 ft³
